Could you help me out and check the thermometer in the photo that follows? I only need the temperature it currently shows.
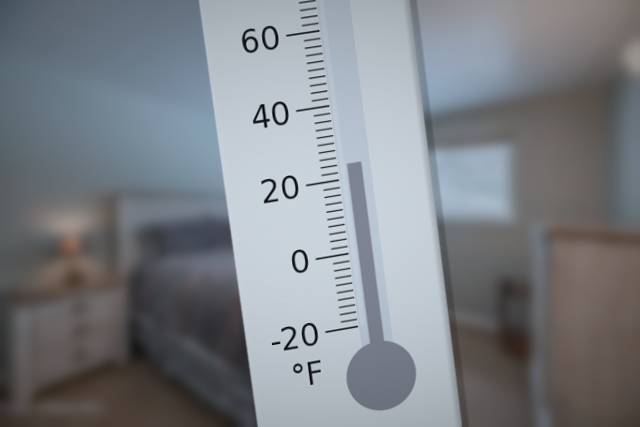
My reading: 24 °F
